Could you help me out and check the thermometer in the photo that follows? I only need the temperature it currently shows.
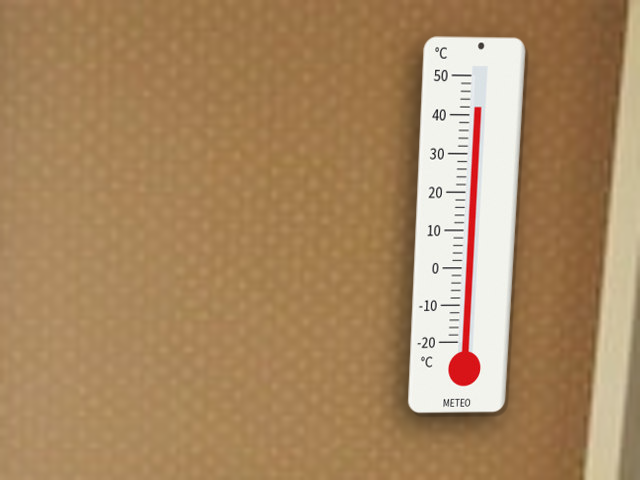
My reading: 42 °C
